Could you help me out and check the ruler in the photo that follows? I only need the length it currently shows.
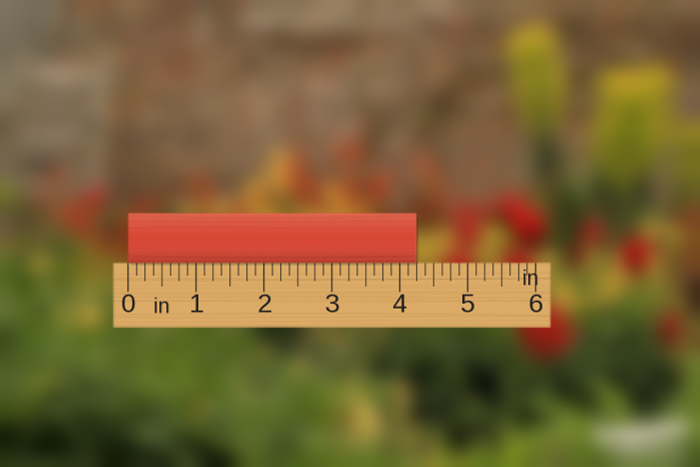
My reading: 4.25 in
